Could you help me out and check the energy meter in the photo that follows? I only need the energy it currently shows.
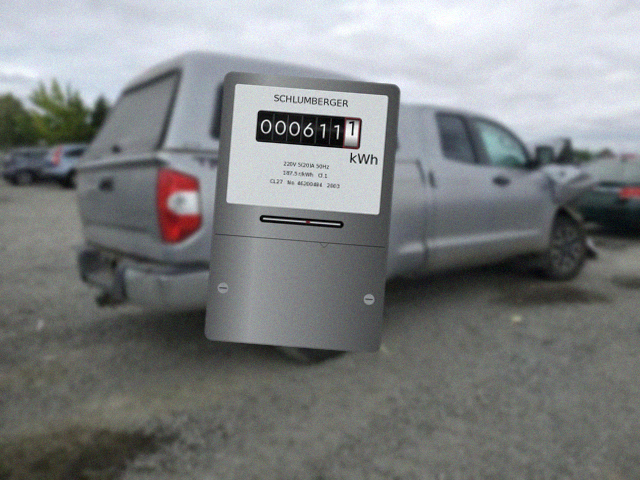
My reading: 611.1 kWh
